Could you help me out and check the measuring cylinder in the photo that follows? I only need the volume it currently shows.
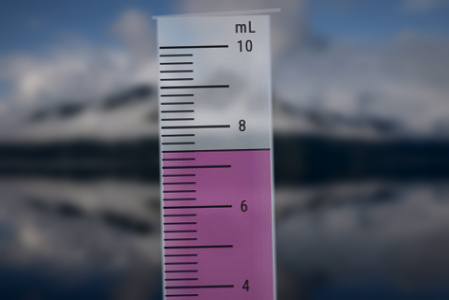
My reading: 7.4 mL
